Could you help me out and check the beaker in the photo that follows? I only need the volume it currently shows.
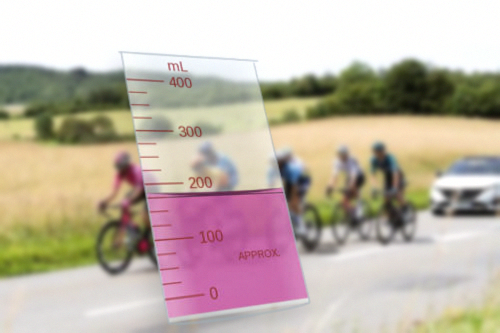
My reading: 175 mL
